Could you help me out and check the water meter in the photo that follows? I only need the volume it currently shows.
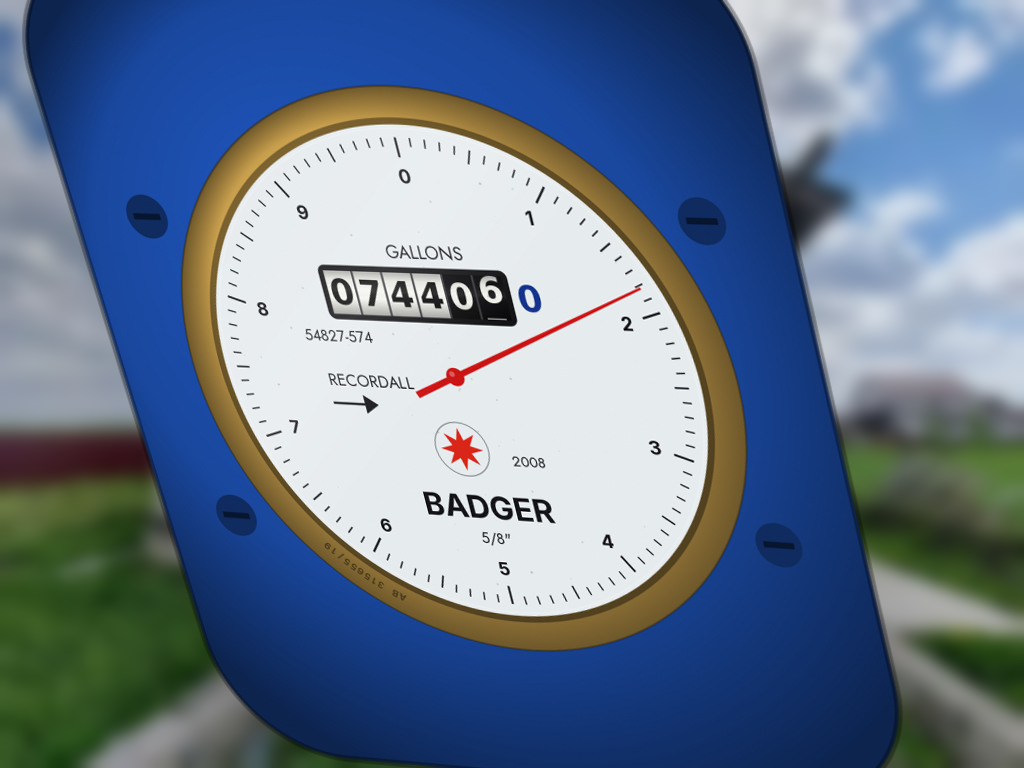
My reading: 744061.8 gal
